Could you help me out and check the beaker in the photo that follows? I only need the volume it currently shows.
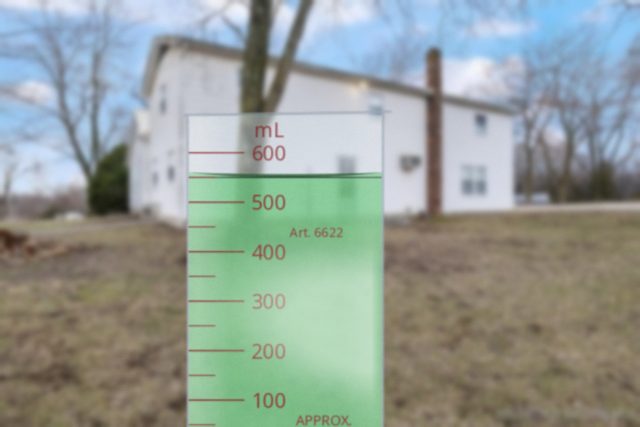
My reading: 550 mL
